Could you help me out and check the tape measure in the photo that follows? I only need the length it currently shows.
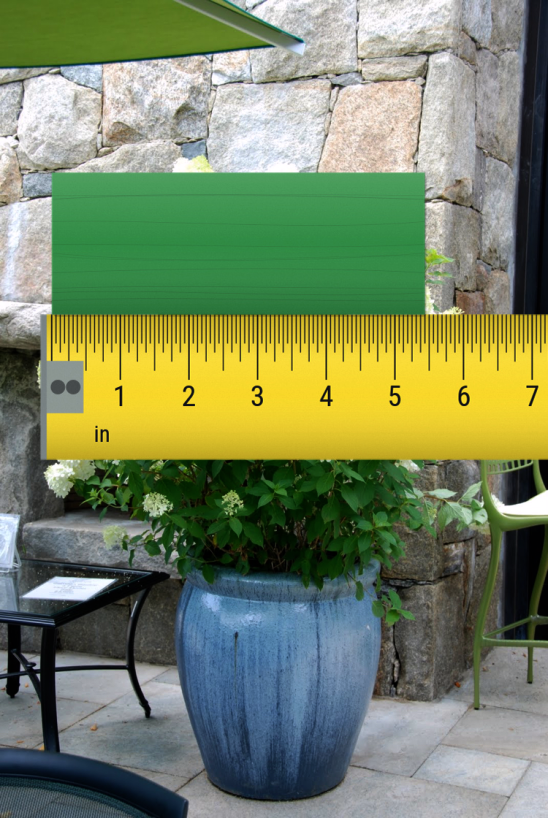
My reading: 5.4375 in
